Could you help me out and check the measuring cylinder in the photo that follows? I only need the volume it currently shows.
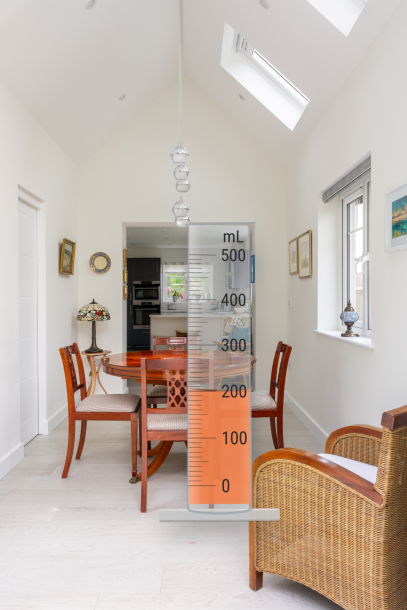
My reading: 200 mL
